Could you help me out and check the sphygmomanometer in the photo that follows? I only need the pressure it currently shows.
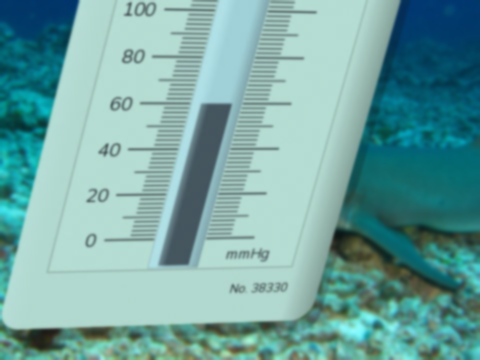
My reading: 60 mmHg
